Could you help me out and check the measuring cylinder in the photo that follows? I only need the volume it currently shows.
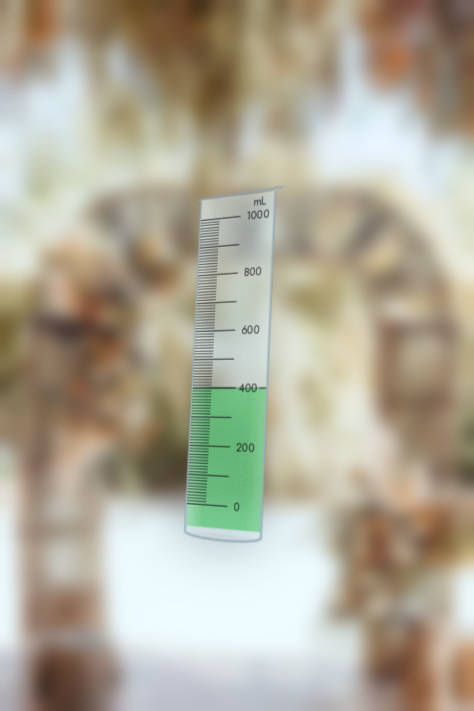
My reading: 400 mL
